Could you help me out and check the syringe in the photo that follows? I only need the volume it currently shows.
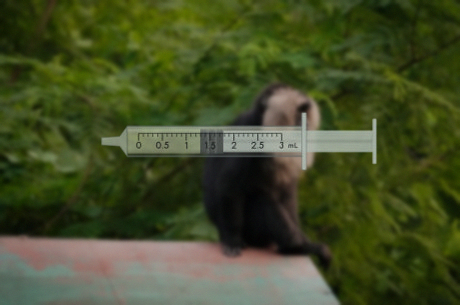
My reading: 1.3 mL
